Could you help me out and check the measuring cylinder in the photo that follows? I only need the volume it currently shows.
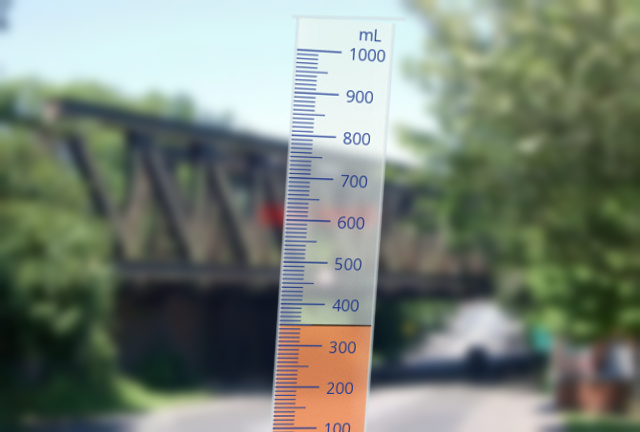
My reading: 350 mL
